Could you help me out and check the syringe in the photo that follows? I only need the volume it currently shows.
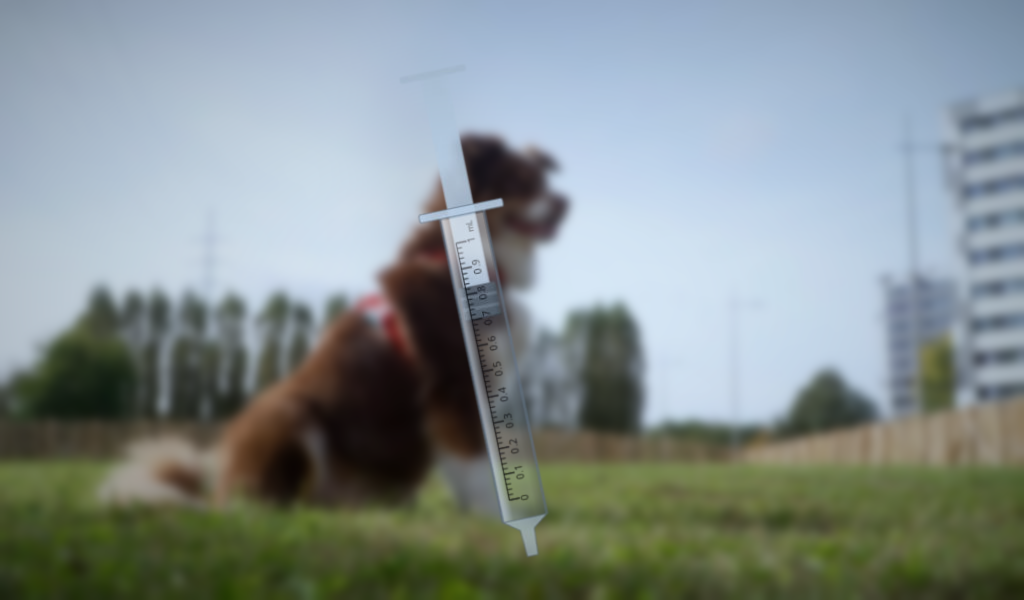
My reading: 0.7 mL
